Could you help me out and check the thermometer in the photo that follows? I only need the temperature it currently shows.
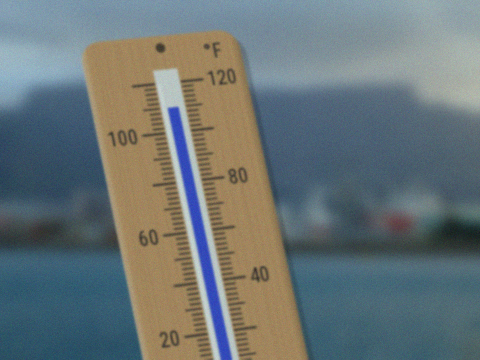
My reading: 110 °F
